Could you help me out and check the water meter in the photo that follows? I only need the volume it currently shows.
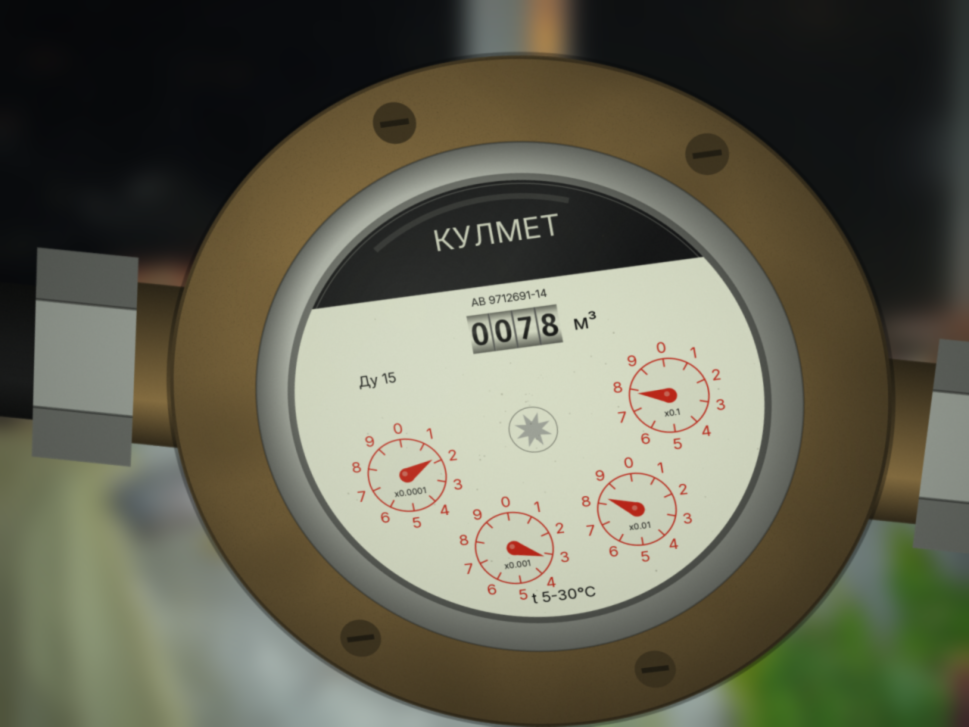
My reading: 78.7831 m³
